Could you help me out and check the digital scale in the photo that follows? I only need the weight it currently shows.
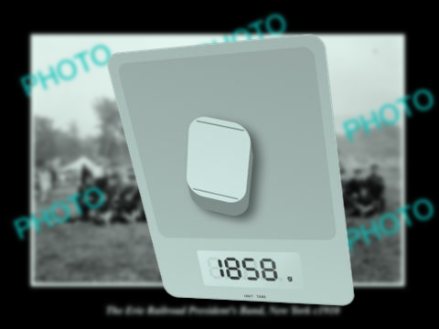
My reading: 1858 g
